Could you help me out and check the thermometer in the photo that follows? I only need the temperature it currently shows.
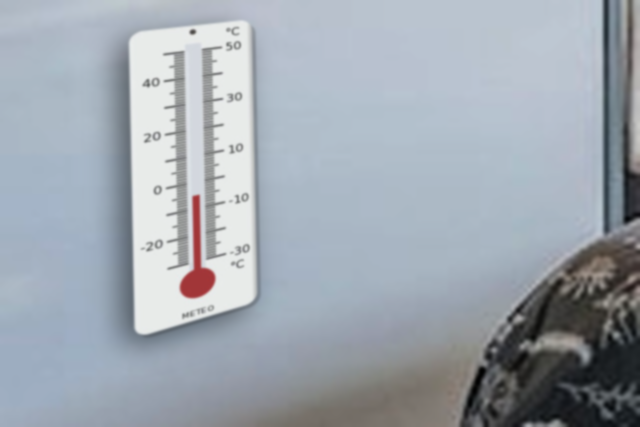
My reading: -5 °C
